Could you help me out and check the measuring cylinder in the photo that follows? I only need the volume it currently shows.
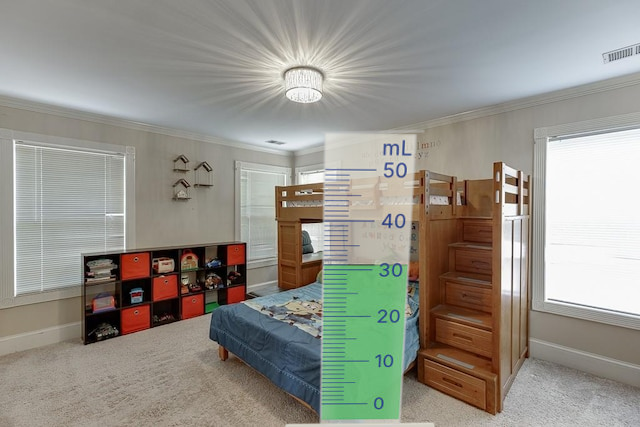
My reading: 31 mL
